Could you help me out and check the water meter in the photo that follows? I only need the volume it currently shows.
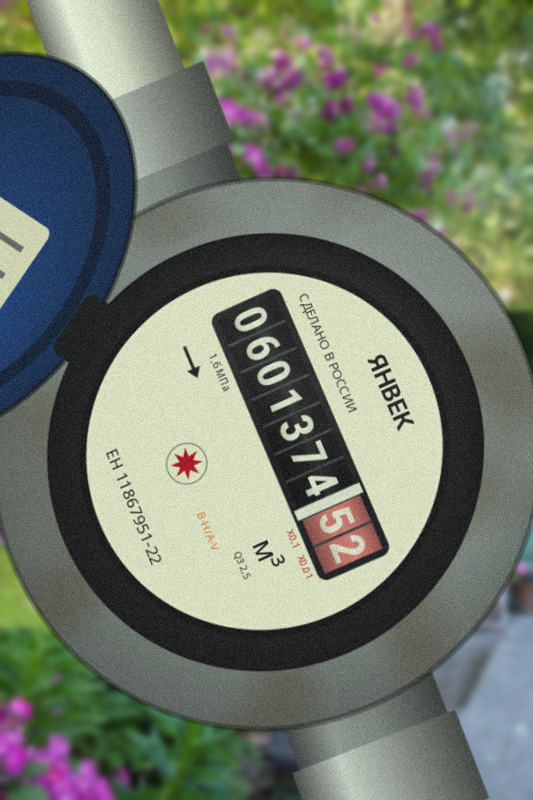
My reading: 601374.52 m³
